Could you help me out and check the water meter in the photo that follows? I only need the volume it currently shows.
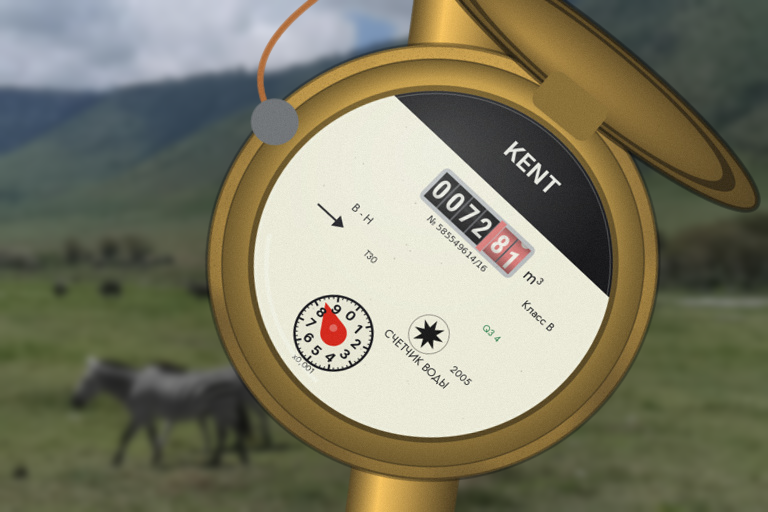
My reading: 72.808 m³
